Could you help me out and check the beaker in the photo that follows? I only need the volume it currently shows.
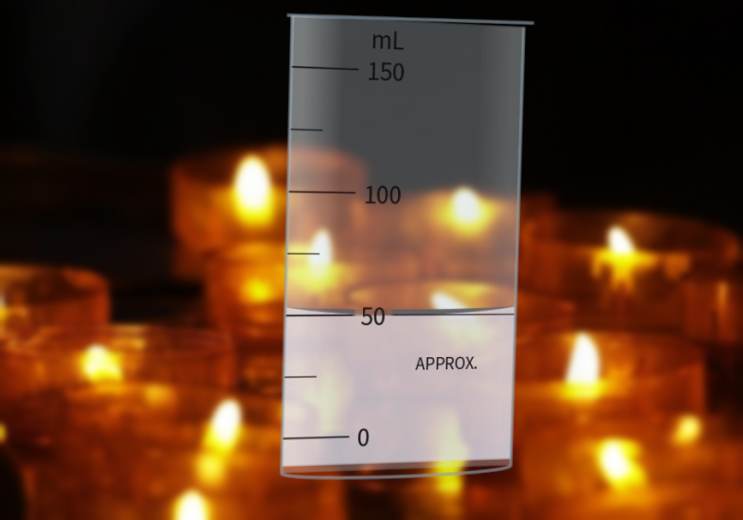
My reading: 50 mL
